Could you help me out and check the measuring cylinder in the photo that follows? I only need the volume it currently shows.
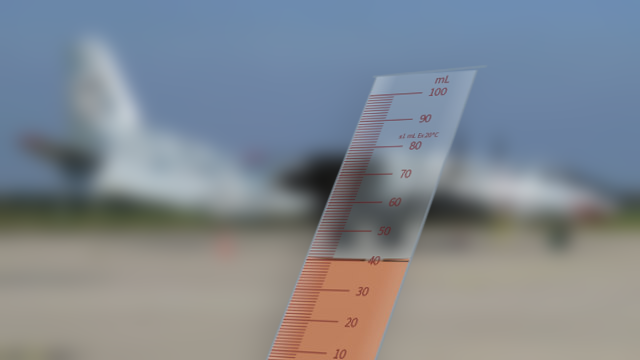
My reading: 40 mL
